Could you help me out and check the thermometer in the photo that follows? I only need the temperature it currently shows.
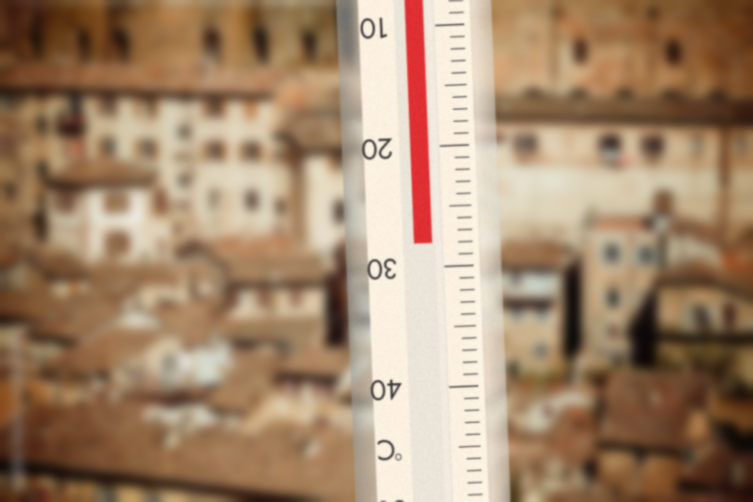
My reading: 28 °C
